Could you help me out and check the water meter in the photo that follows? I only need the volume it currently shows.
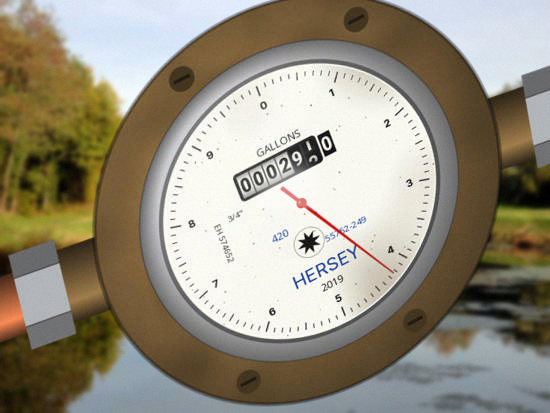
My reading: 2914.2 gal
